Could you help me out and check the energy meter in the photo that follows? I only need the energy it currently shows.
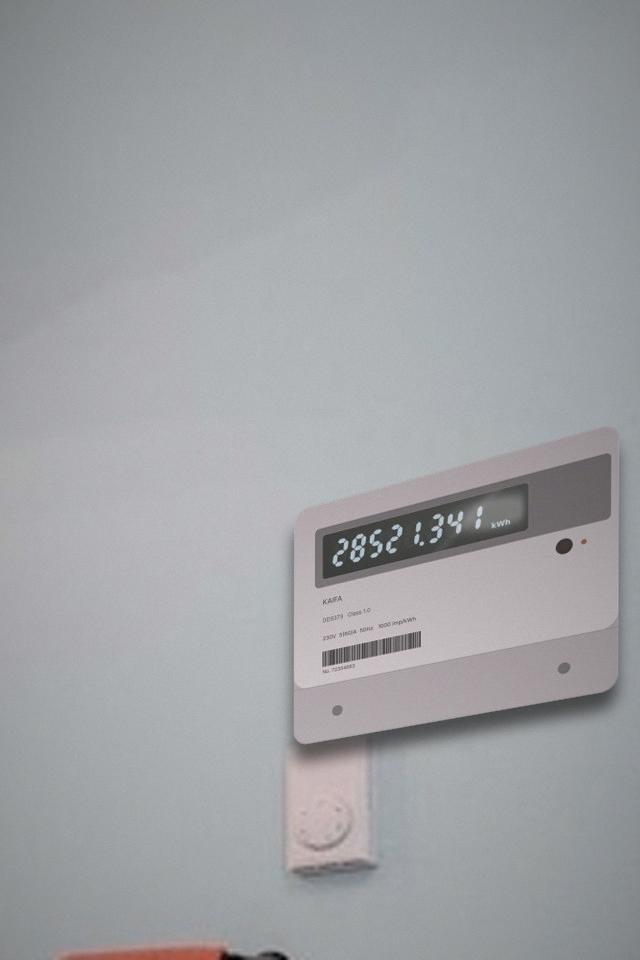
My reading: 28521.341 kWh
